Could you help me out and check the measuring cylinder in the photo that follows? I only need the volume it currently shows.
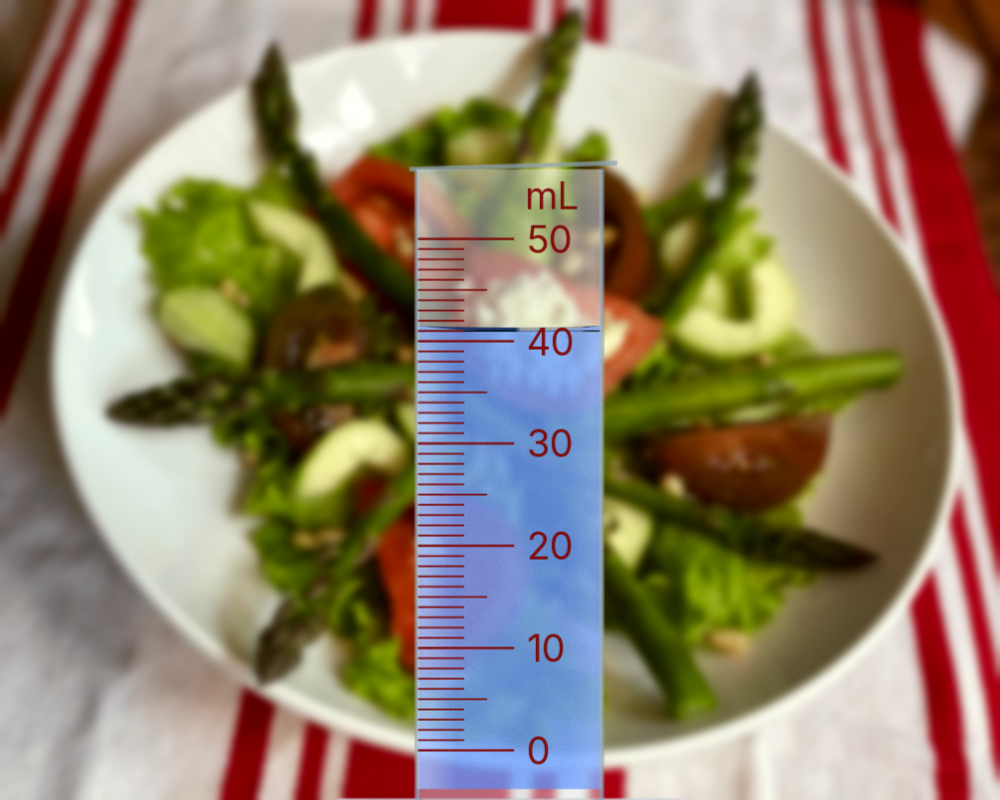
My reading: 41 mL
